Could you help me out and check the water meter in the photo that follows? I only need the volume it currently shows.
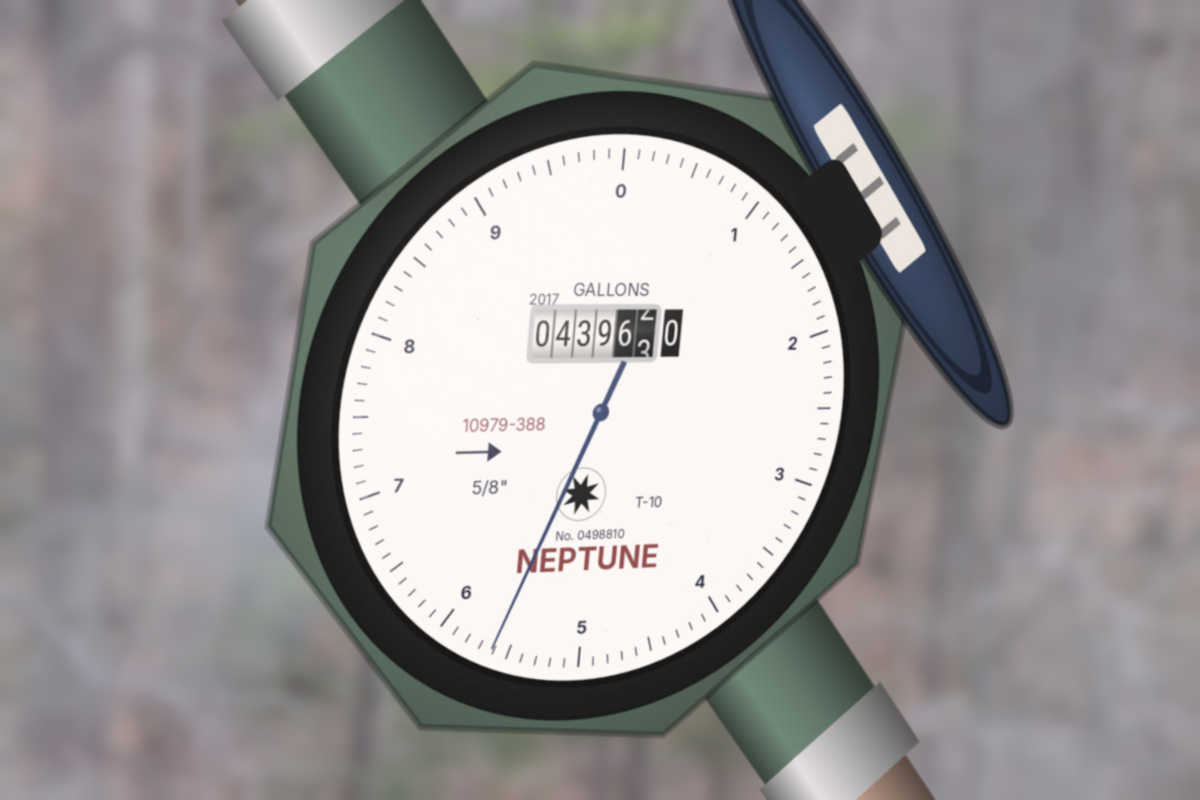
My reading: 439625.6 gal
